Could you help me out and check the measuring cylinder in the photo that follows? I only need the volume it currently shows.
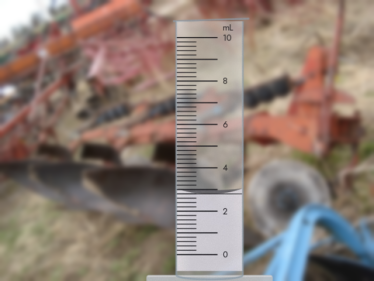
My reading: 2.8 mL
